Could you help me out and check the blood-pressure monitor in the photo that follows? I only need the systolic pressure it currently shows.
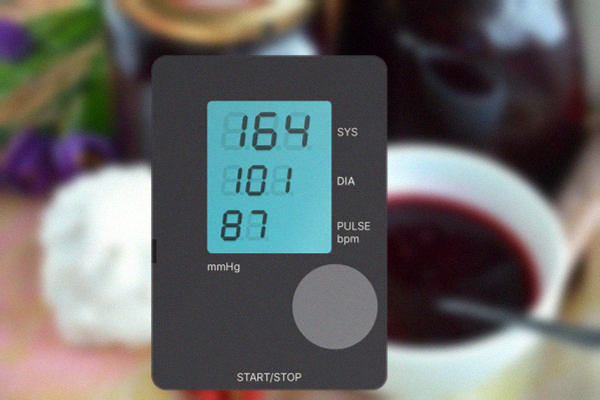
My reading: 164 mmHg
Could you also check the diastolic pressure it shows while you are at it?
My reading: 101 mmHg
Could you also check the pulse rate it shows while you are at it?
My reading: 87 bpm
